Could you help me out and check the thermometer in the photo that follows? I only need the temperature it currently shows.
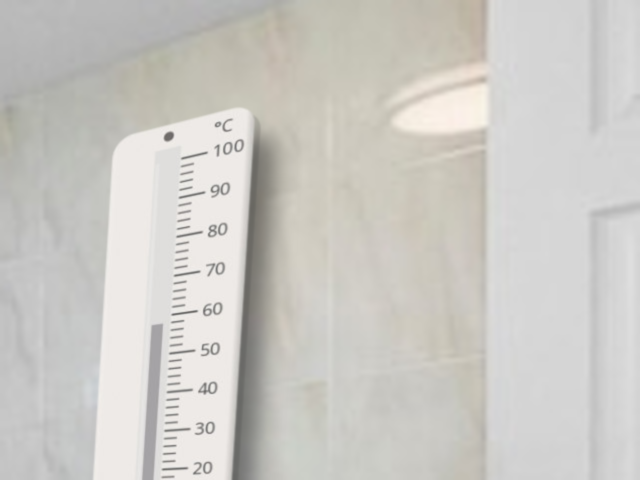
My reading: 58 °C
